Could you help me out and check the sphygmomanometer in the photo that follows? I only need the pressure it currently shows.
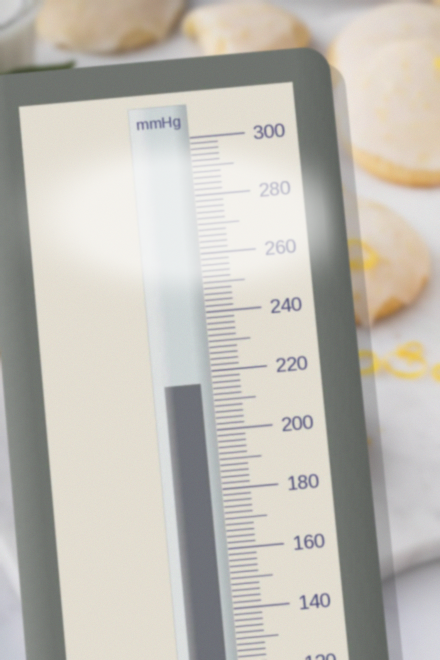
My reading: 216 mmHg
